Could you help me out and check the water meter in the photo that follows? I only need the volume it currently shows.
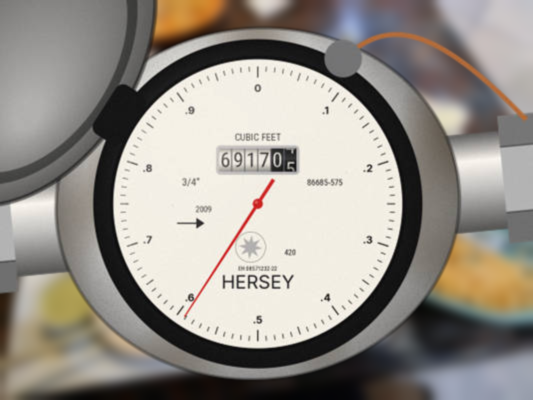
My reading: 691704.59 ft³
